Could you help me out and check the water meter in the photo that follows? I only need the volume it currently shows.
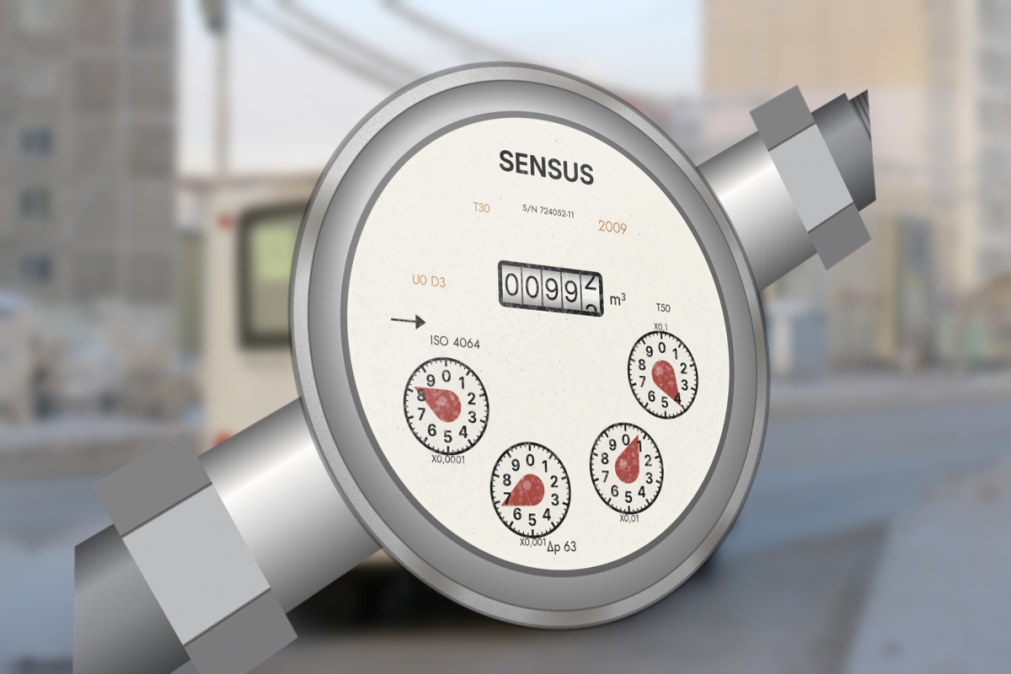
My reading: 992.4068 m³
